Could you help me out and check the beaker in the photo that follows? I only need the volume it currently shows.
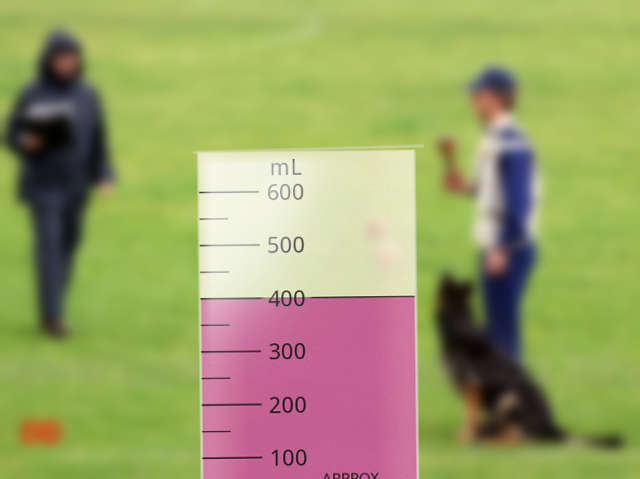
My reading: 400 mL
